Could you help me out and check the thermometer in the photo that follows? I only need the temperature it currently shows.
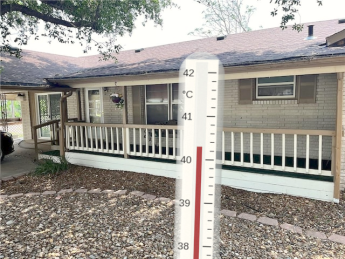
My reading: 40.3 °C
